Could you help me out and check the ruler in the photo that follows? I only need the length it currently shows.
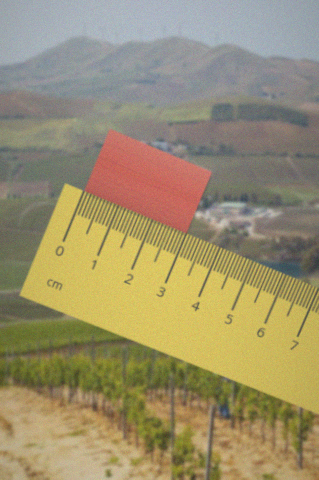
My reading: 3 cm
